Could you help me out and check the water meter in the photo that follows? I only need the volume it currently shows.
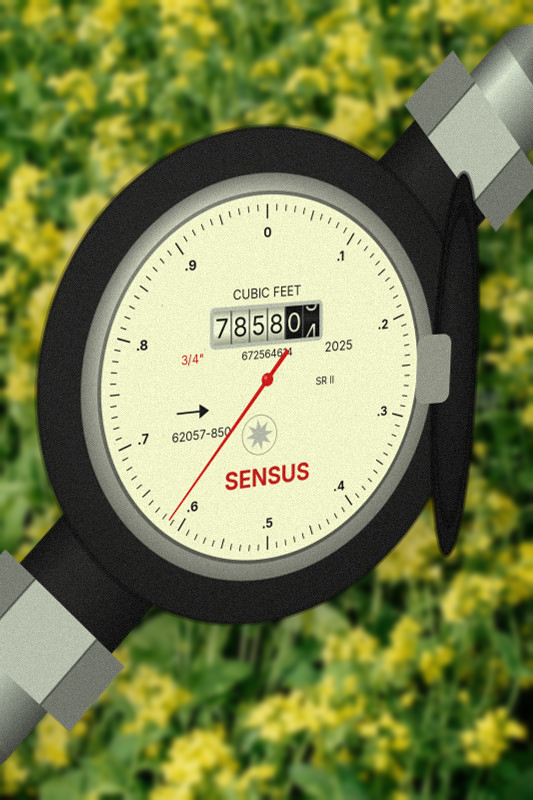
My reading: 785803.61 ft³
